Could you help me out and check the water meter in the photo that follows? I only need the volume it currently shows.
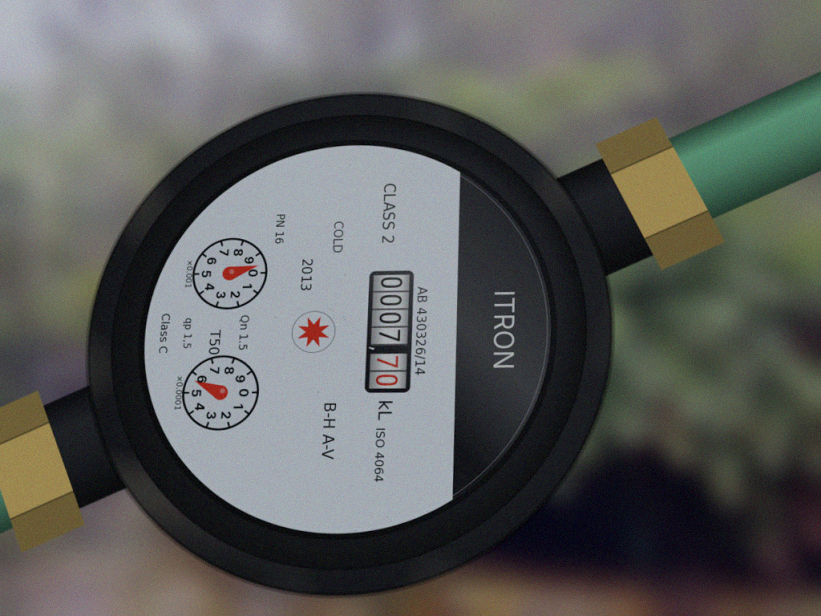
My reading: 7.6995 kL
